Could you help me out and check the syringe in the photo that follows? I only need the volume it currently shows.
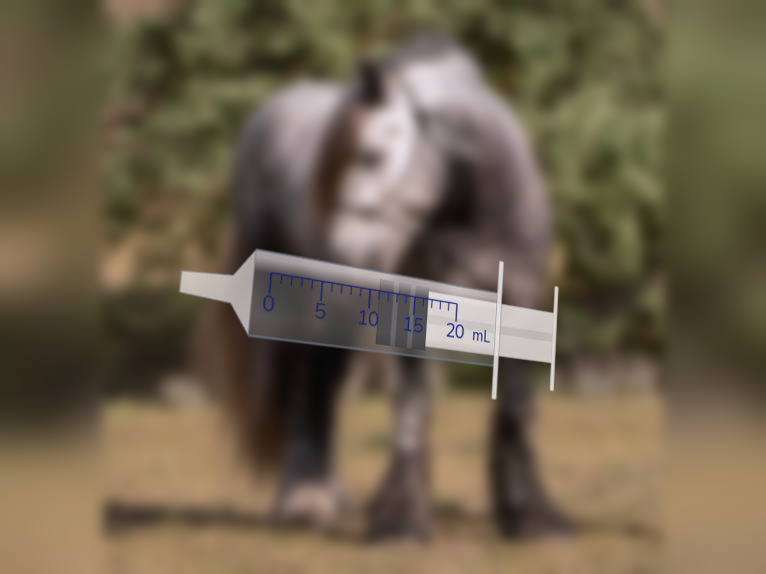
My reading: 11 mL
